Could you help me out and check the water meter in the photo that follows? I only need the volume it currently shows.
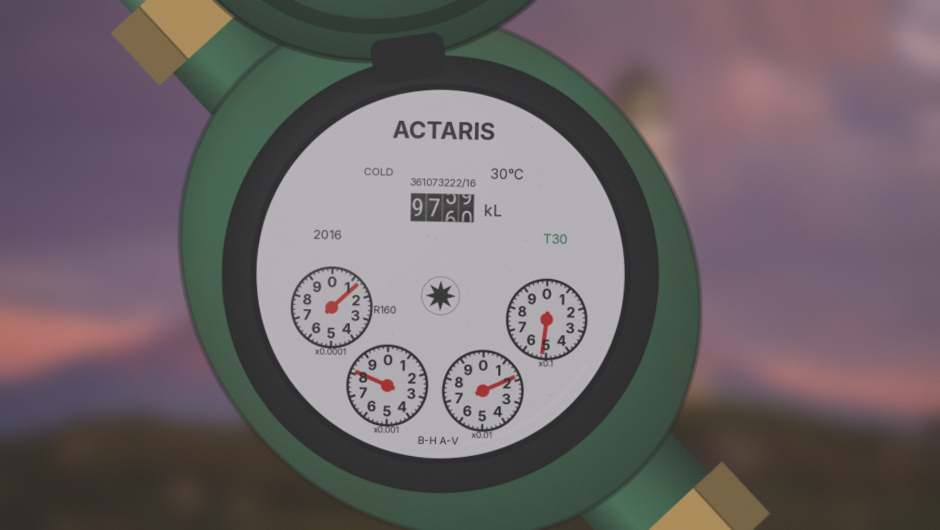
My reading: 9759.5181 kL
